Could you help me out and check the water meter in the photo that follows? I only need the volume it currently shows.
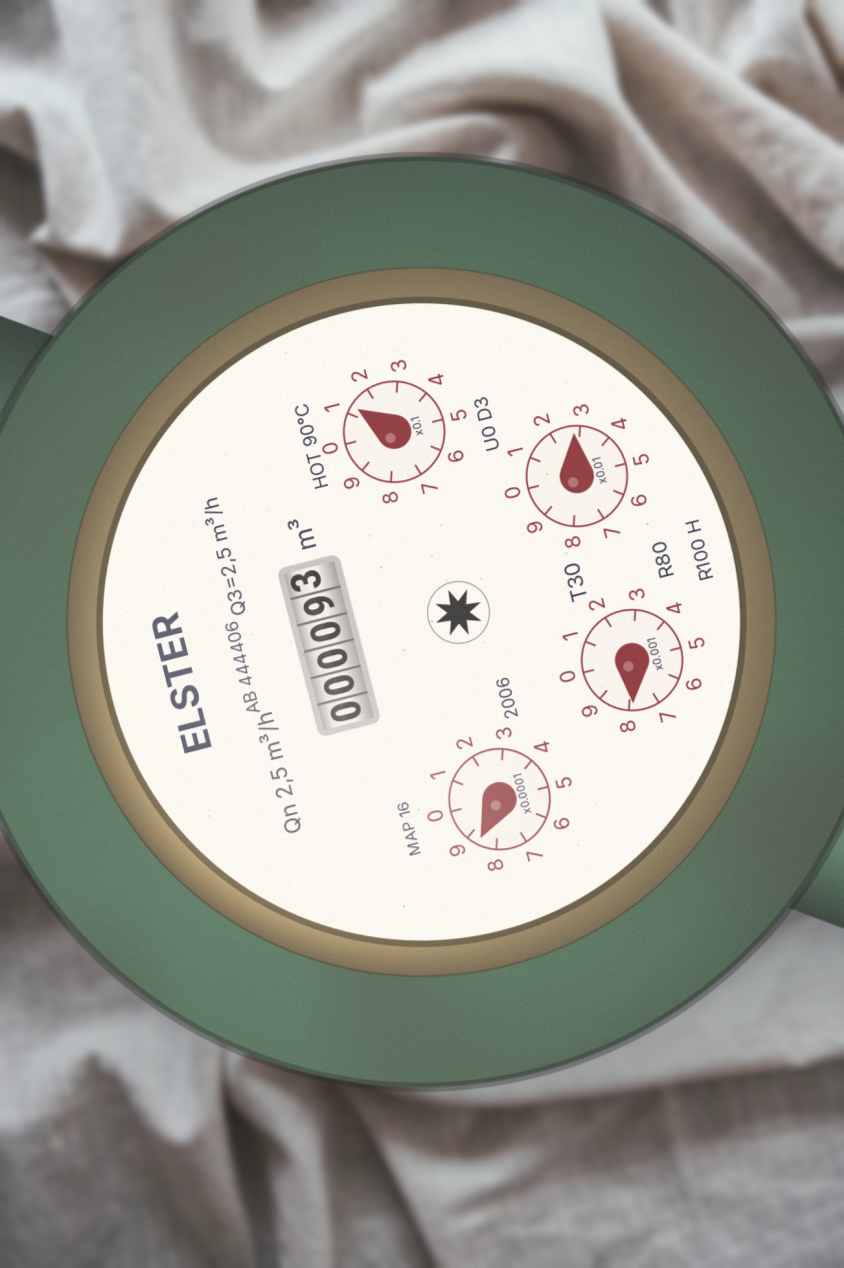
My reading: 93.1278 m³
